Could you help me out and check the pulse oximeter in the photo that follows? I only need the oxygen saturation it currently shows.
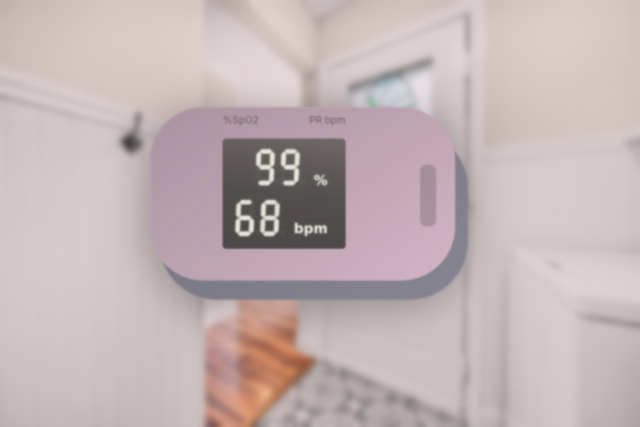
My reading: 99 %
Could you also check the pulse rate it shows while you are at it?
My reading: 68 bpm
